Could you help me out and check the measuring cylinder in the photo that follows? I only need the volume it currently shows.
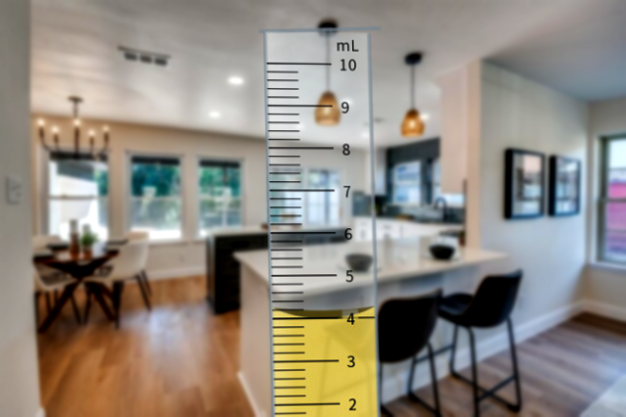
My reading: 4 mL
